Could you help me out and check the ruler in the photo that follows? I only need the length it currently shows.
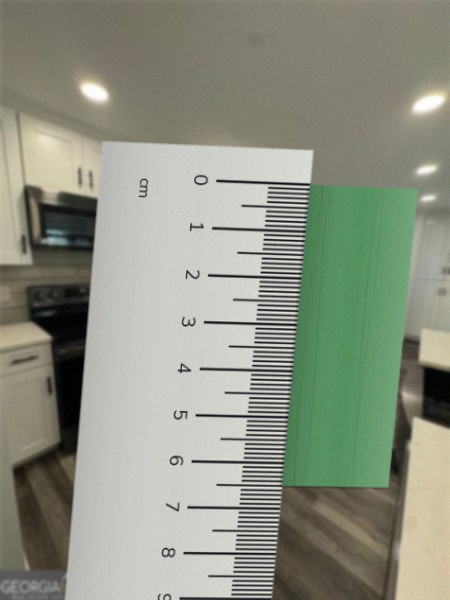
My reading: 6.5 cm
